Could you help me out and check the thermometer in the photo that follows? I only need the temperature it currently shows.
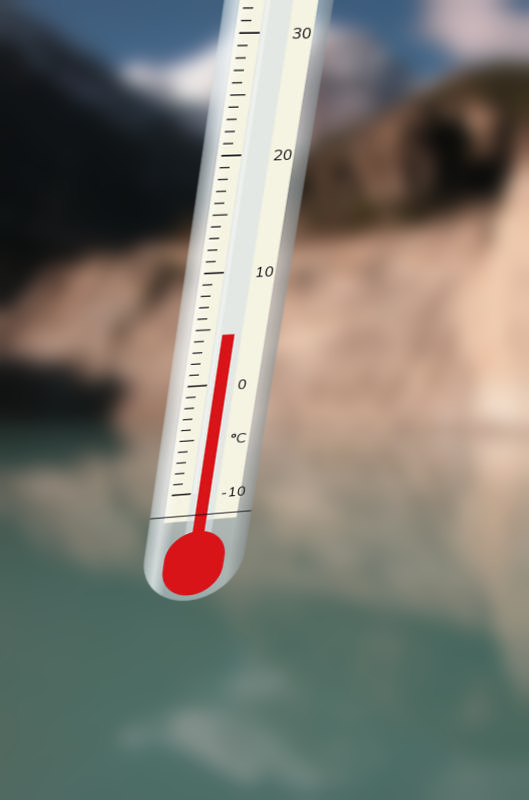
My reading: 4.5 °C
